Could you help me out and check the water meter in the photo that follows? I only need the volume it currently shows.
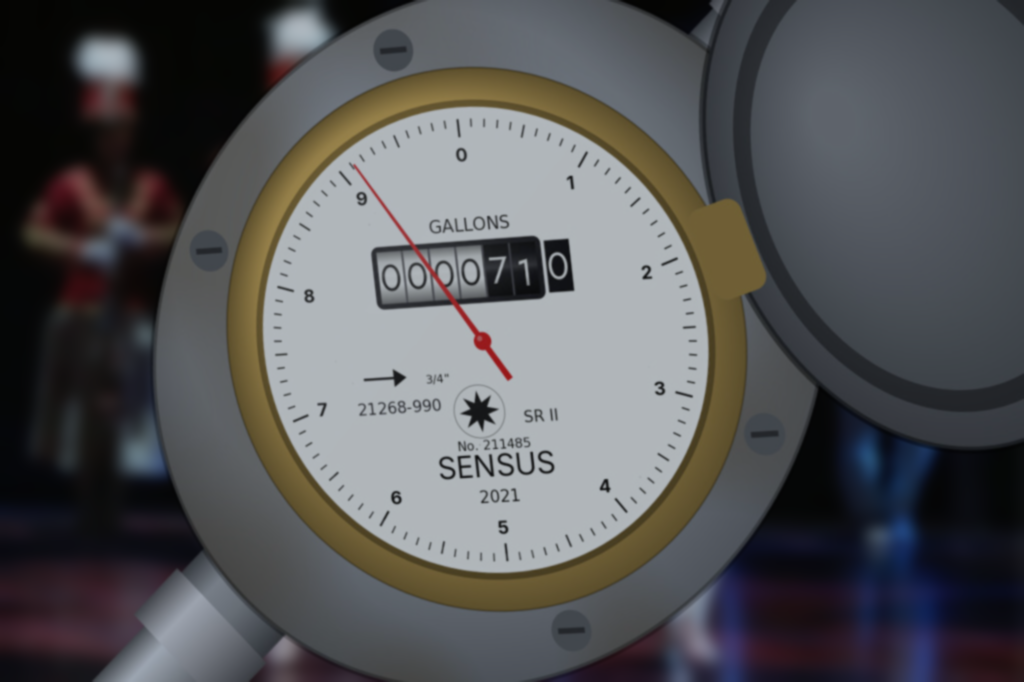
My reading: 709.1 gal
